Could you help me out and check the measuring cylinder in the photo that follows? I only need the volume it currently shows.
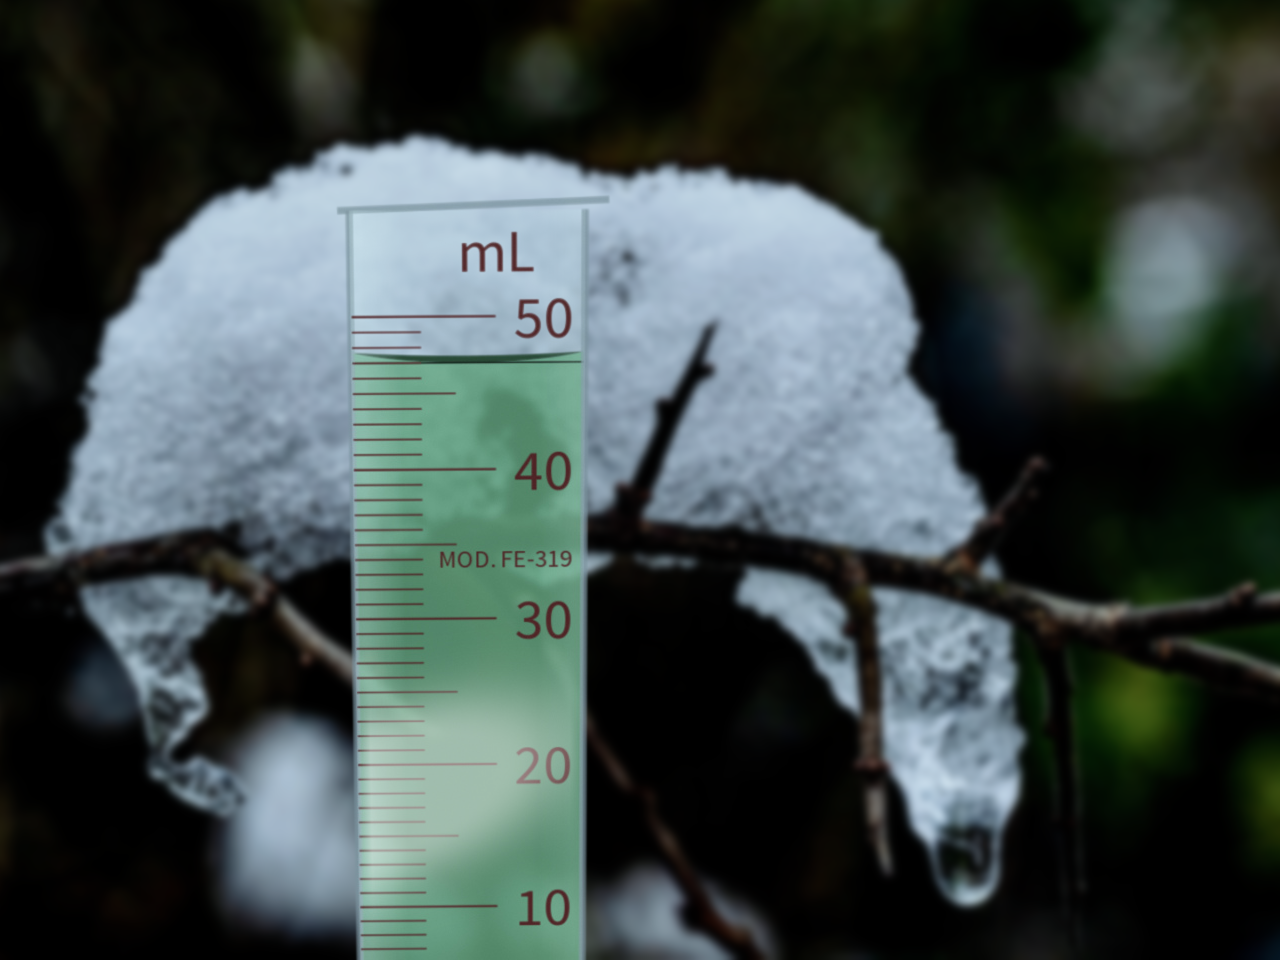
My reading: 47 mL
